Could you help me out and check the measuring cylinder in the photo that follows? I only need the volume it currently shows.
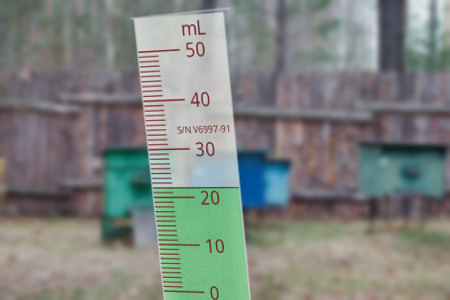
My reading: 22 mL
